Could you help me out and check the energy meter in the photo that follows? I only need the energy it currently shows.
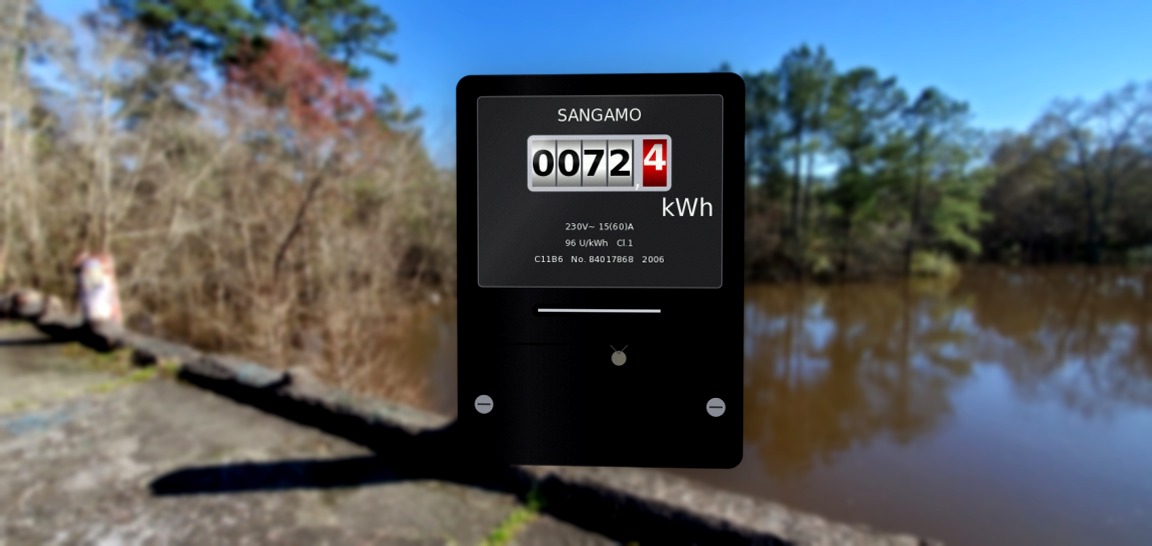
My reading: 72.4 kWh
